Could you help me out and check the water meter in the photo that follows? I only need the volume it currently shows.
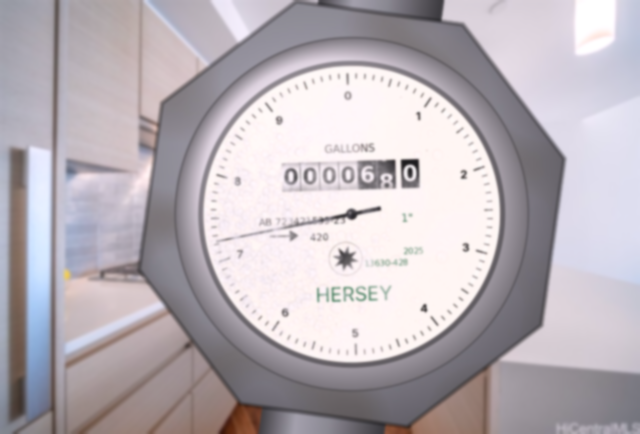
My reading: 677.2 gal
